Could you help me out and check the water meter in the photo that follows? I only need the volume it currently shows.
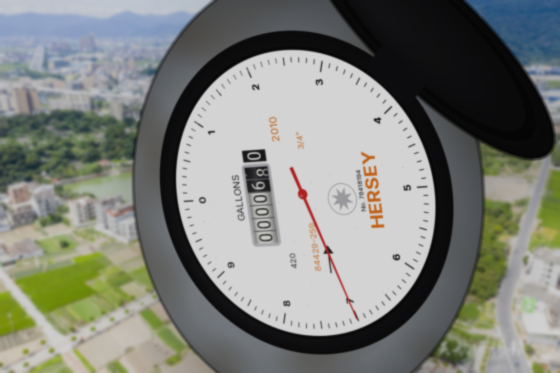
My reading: 677.0 gal
